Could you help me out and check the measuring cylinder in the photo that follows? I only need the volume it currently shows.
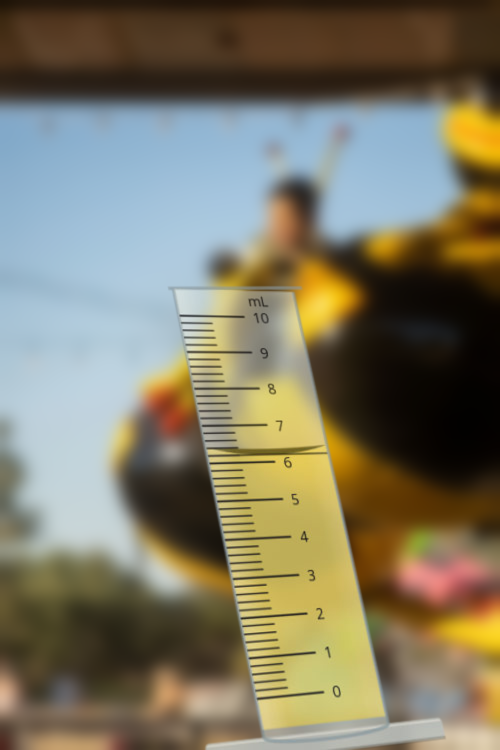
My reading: 6.2 mL
